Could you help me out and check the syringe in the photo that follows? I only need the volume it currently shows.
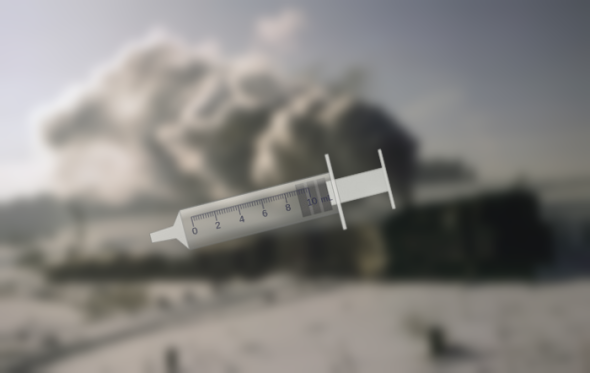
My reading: 9 mL
